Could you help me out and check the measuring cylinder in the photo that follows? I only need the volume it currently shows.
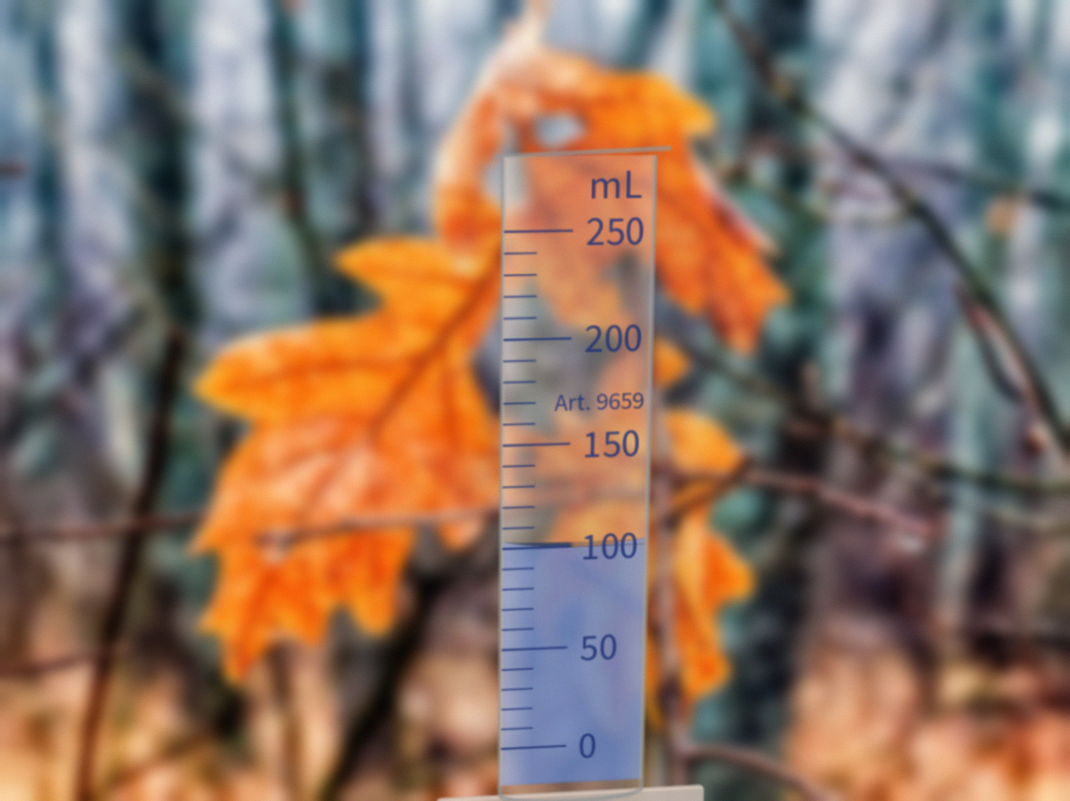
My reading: 100 mL
